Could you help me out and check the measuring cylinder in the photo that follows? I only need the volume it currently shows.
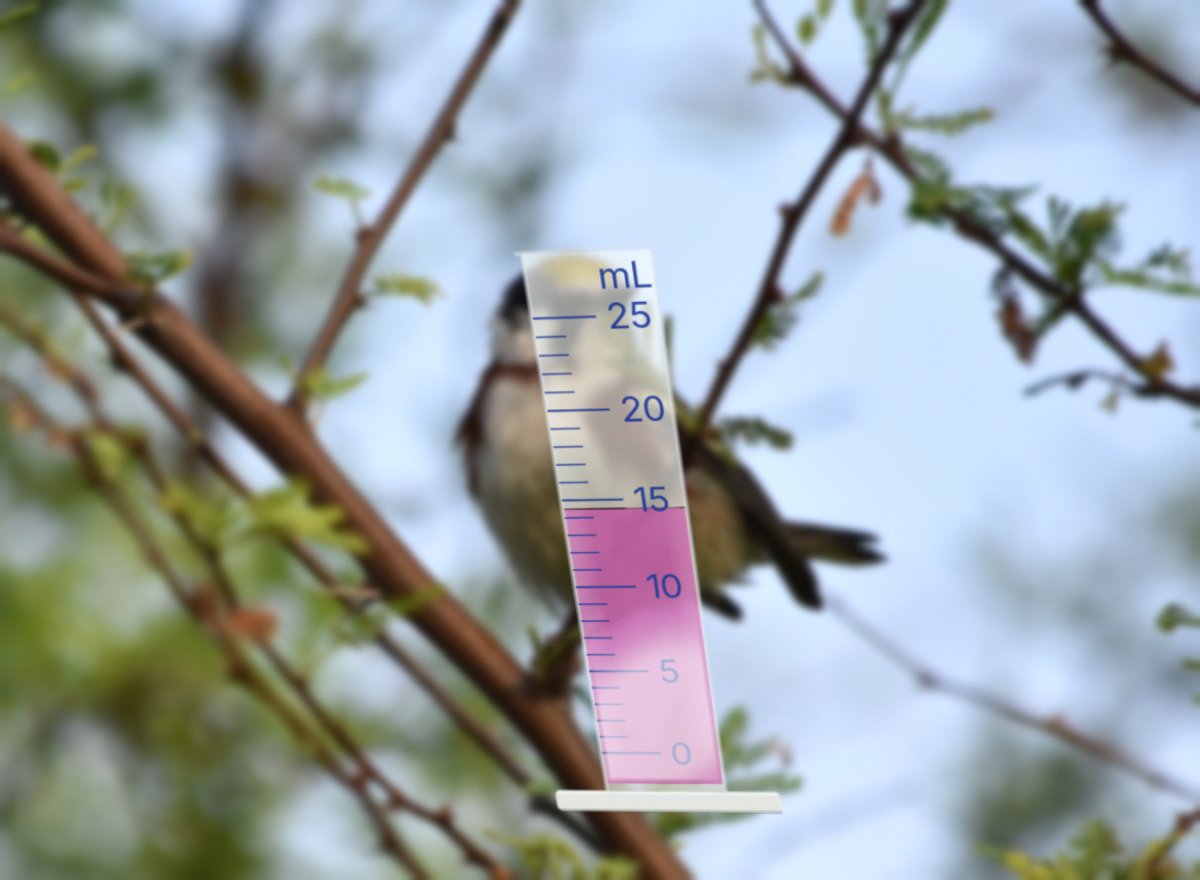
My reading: 14.5 mL
